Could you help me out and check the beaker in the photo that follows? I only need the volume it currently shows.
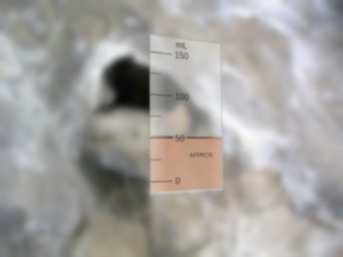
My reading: 50 mL
